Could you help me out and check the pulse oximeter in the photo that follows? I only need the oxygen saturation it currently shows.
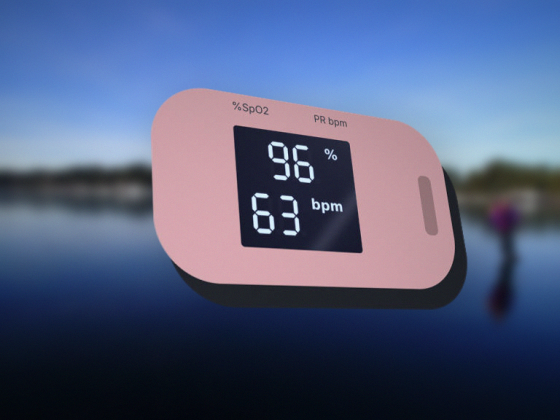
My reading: 96 %
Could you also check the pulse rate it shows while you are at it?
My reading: 63 bpm
